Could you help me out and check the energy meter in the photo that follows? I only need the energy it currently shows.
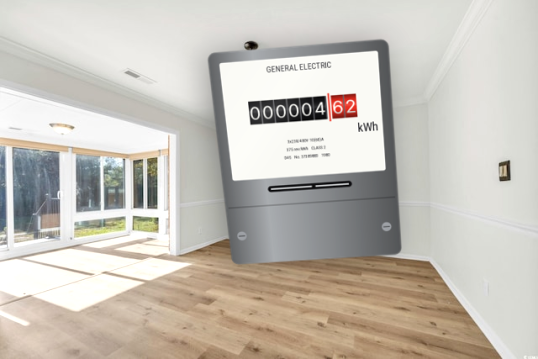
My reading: 4.62 kWh
